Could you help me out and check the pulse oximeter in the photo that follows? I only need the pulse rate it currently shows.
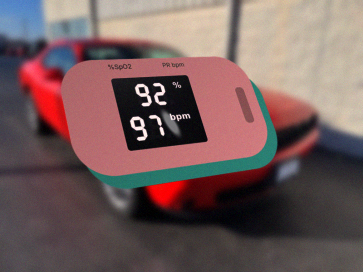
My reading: 97 bpm
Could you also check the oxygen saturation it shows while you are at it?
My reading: 92 %
